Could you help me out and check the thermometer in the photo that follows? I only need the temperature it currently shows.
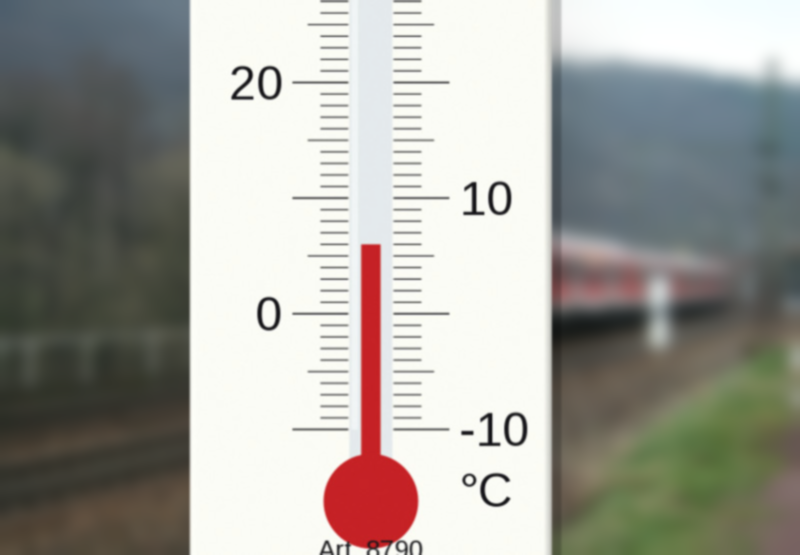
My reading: 6 °C
